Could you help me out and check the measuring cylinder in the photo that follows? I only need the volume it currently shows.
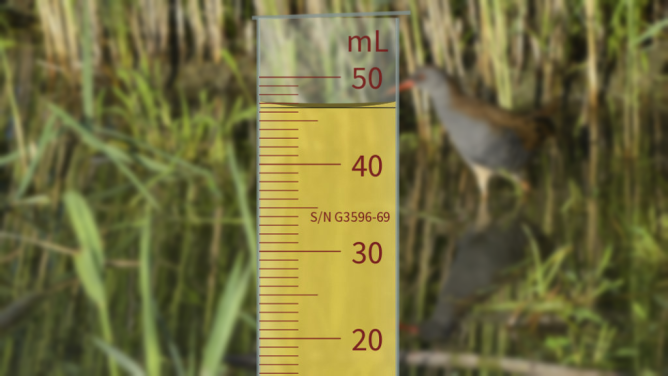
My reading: 46.5 mL
